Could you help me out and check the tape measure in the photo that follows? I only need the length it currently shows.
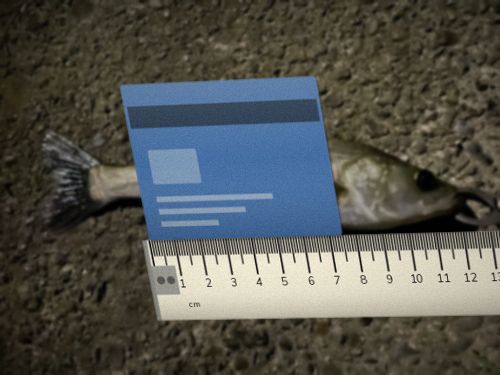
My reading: 7.5 cm
